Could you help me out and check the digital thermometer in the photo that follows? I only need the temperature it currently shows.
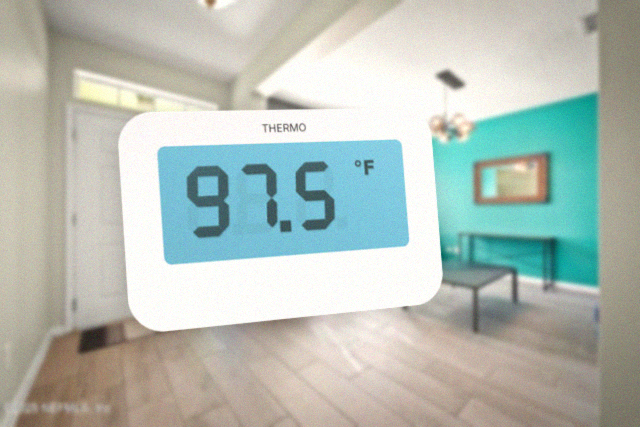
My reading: 97.5 °F
